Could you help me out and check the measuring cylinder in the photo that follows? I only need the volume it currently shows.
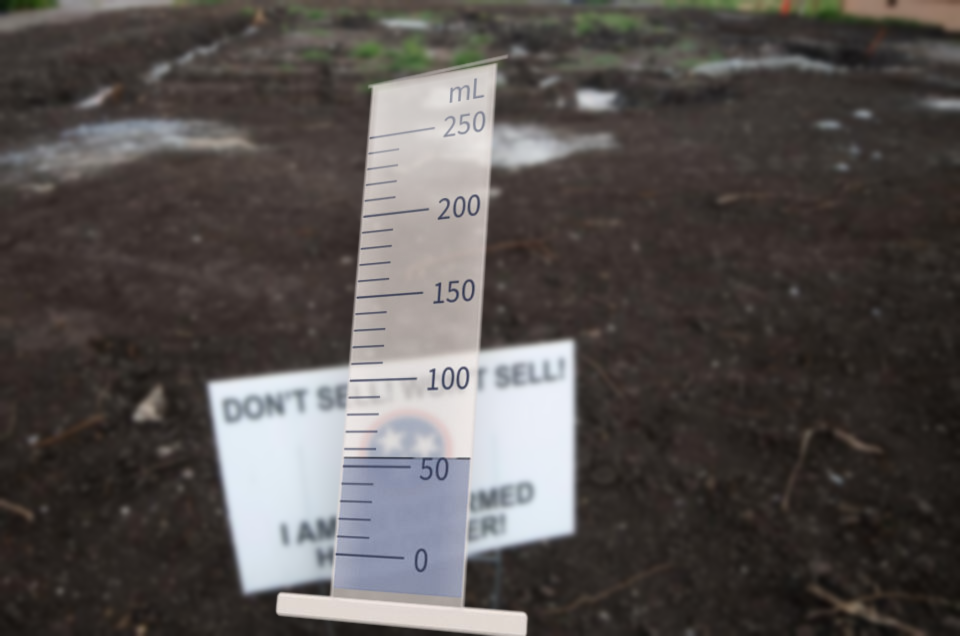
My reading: 55 mL
